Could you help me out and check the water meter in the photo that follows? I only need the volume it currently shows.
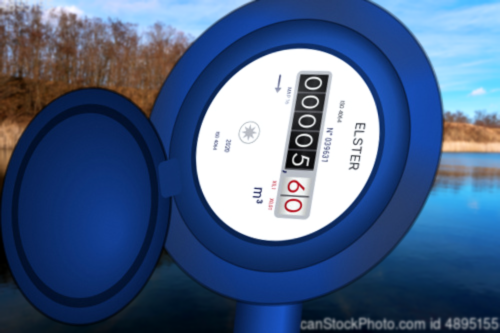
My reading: 5.60 m³
